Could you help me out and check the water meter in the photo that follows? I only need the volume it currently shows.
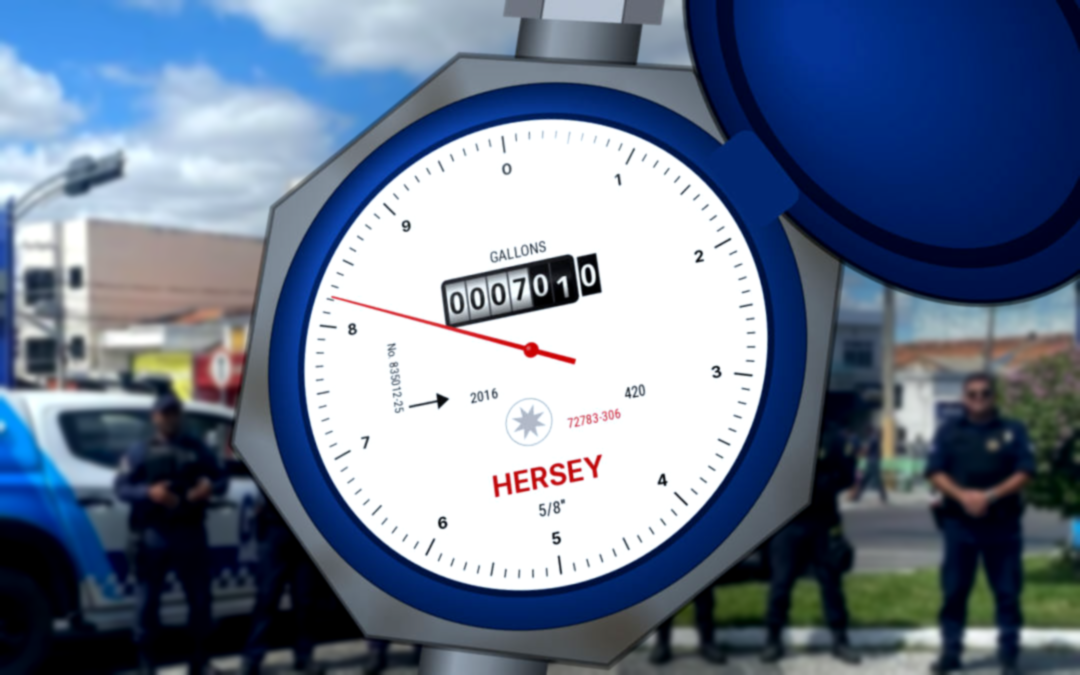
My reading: 7008.2 gal
